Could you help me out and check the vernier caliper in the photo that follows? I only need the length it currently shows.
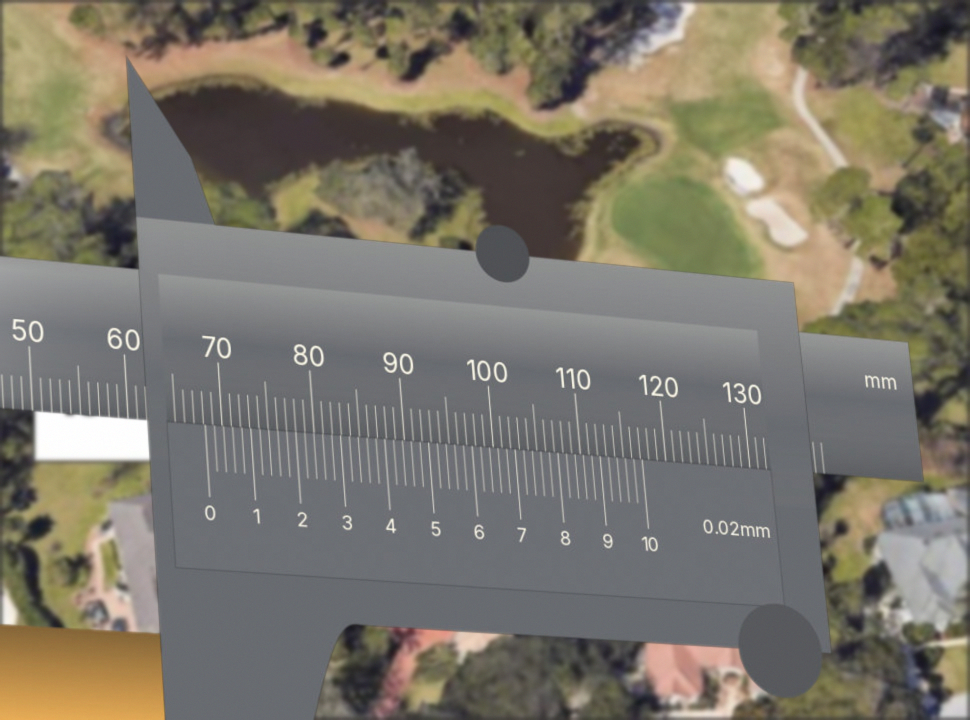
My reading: 68.2 mm
